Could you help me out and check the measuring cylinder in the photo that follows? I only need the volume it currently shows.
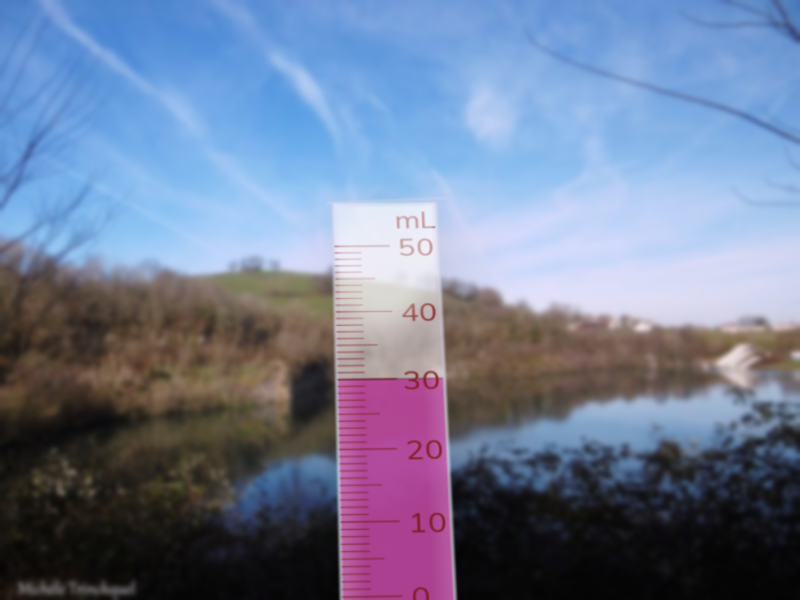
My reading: 30 mL
